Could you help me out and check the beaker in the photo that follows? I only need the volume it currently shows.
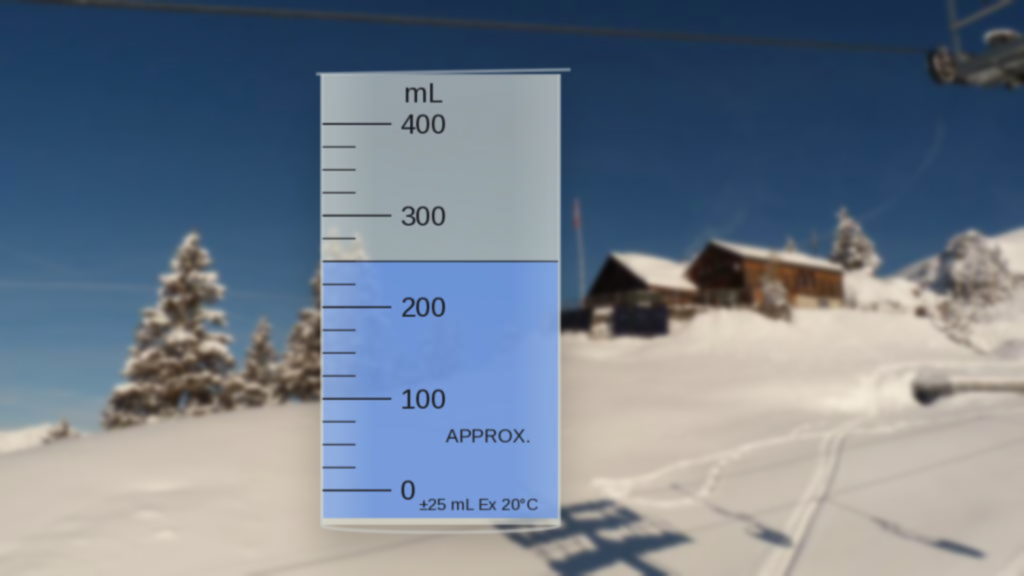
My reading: 250 mL
